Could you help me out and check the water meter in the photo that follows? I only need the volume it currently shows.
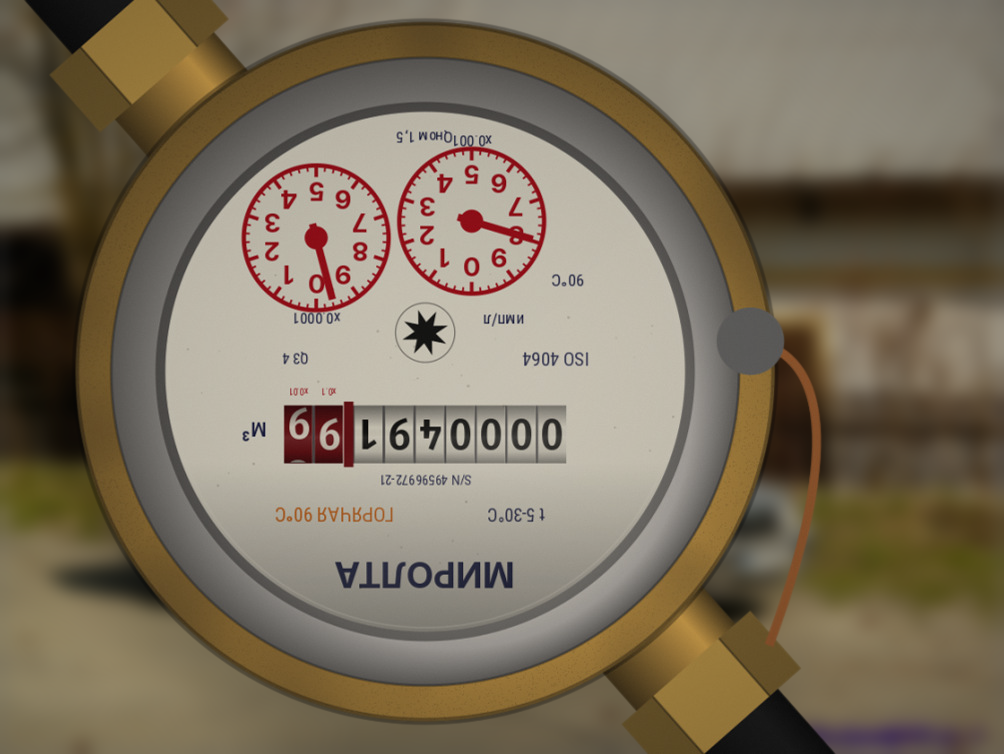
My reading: 491.9879 m³
